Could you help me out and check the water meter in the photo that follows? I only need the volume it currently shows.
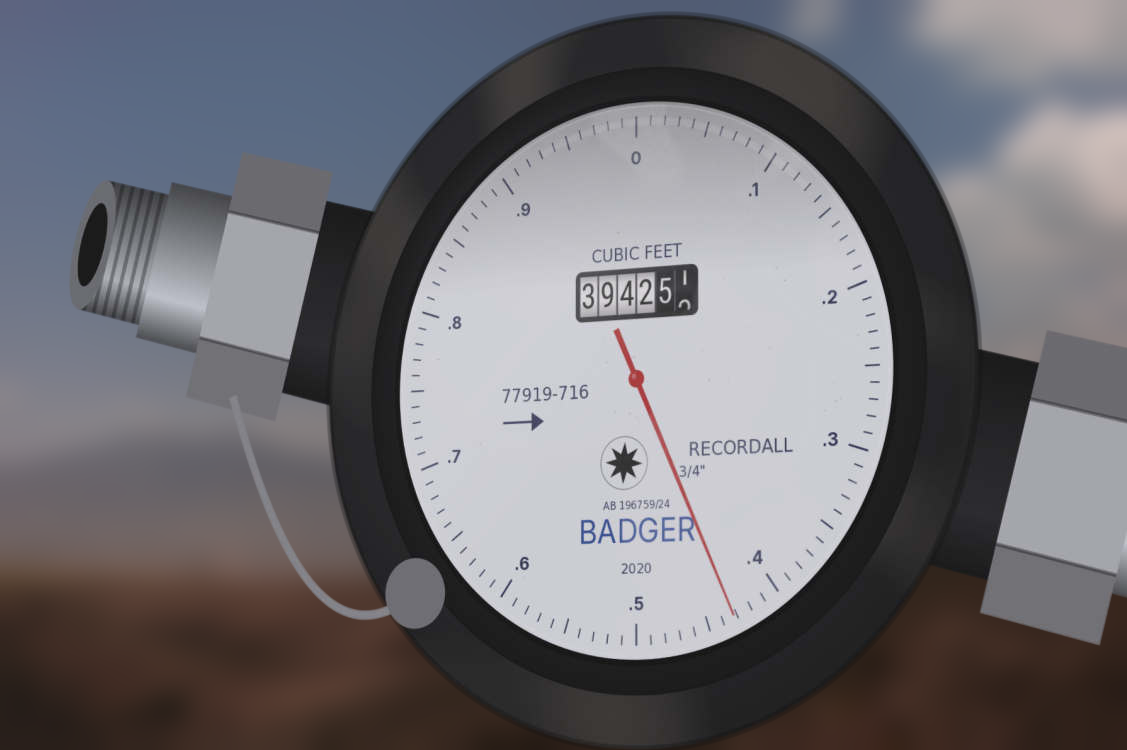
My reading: 394251.43 ft³
